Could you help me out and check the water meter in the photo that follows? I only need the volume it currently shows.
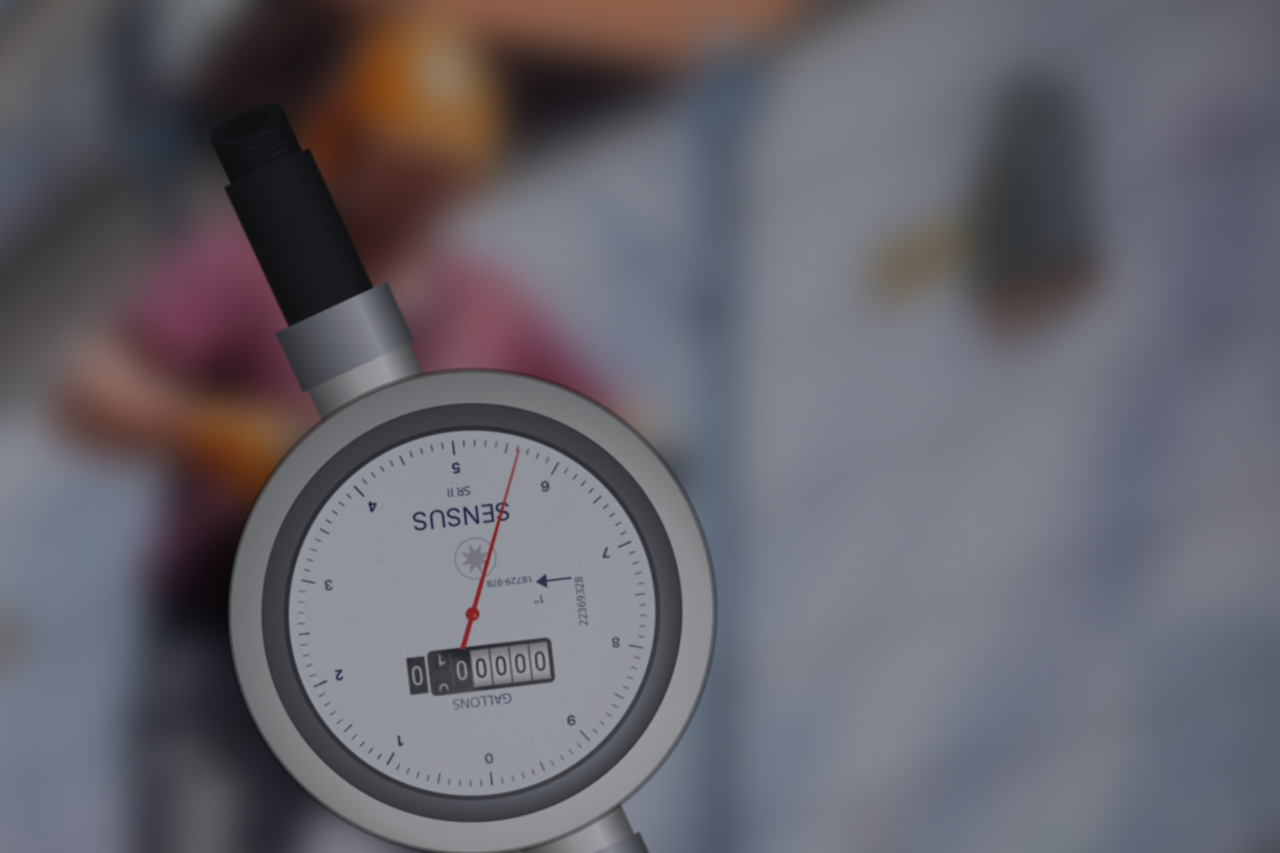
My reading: 5.6 gal
